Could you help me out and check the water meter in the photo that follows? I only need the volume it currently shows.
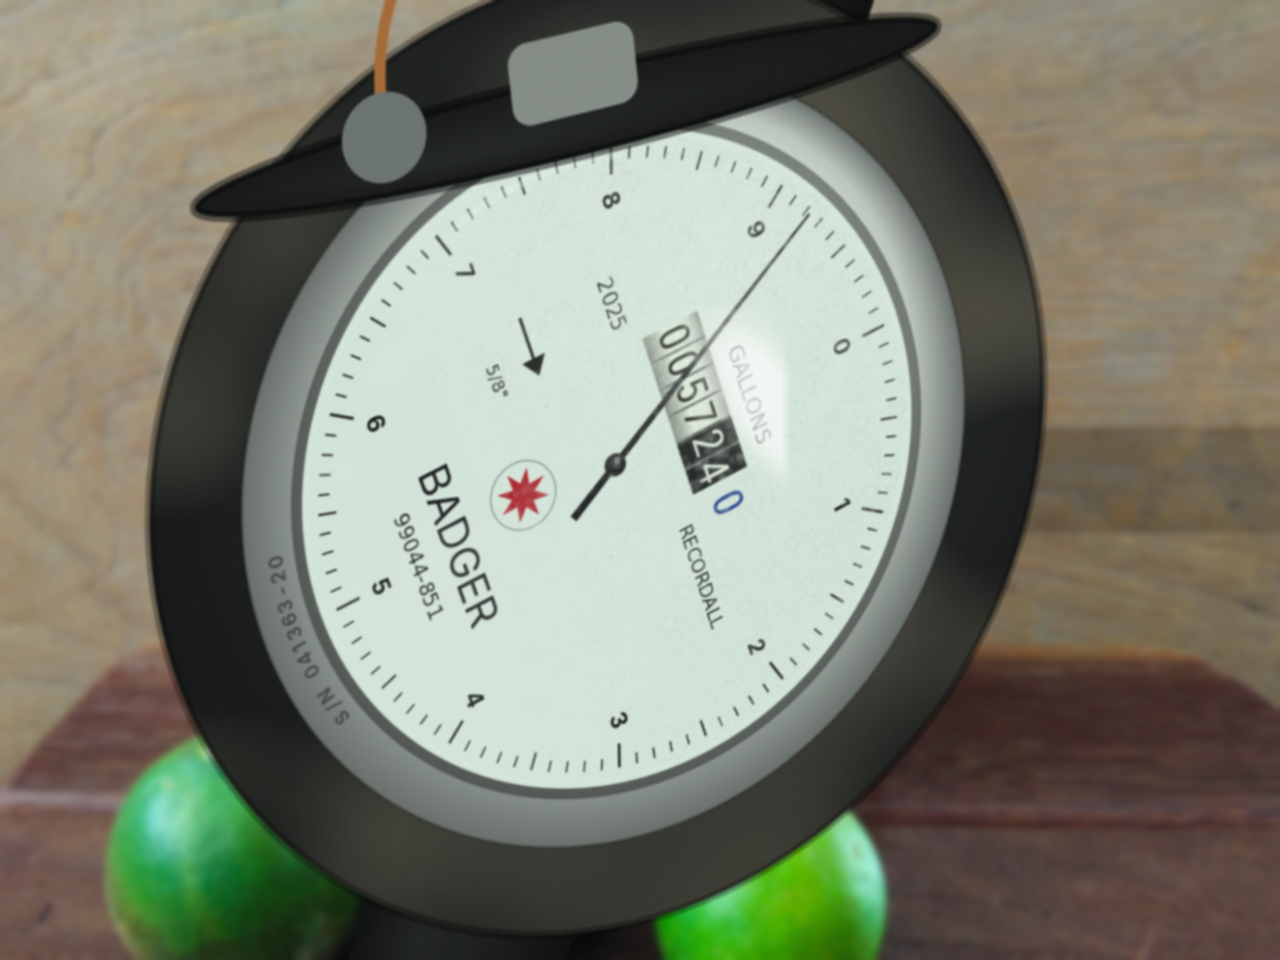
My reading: 57239.2 gal
